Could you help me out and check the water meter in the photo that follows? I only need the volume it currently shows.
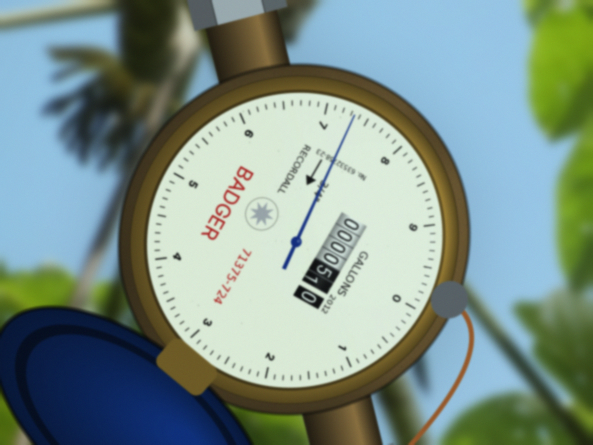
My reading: 507.3 gal
